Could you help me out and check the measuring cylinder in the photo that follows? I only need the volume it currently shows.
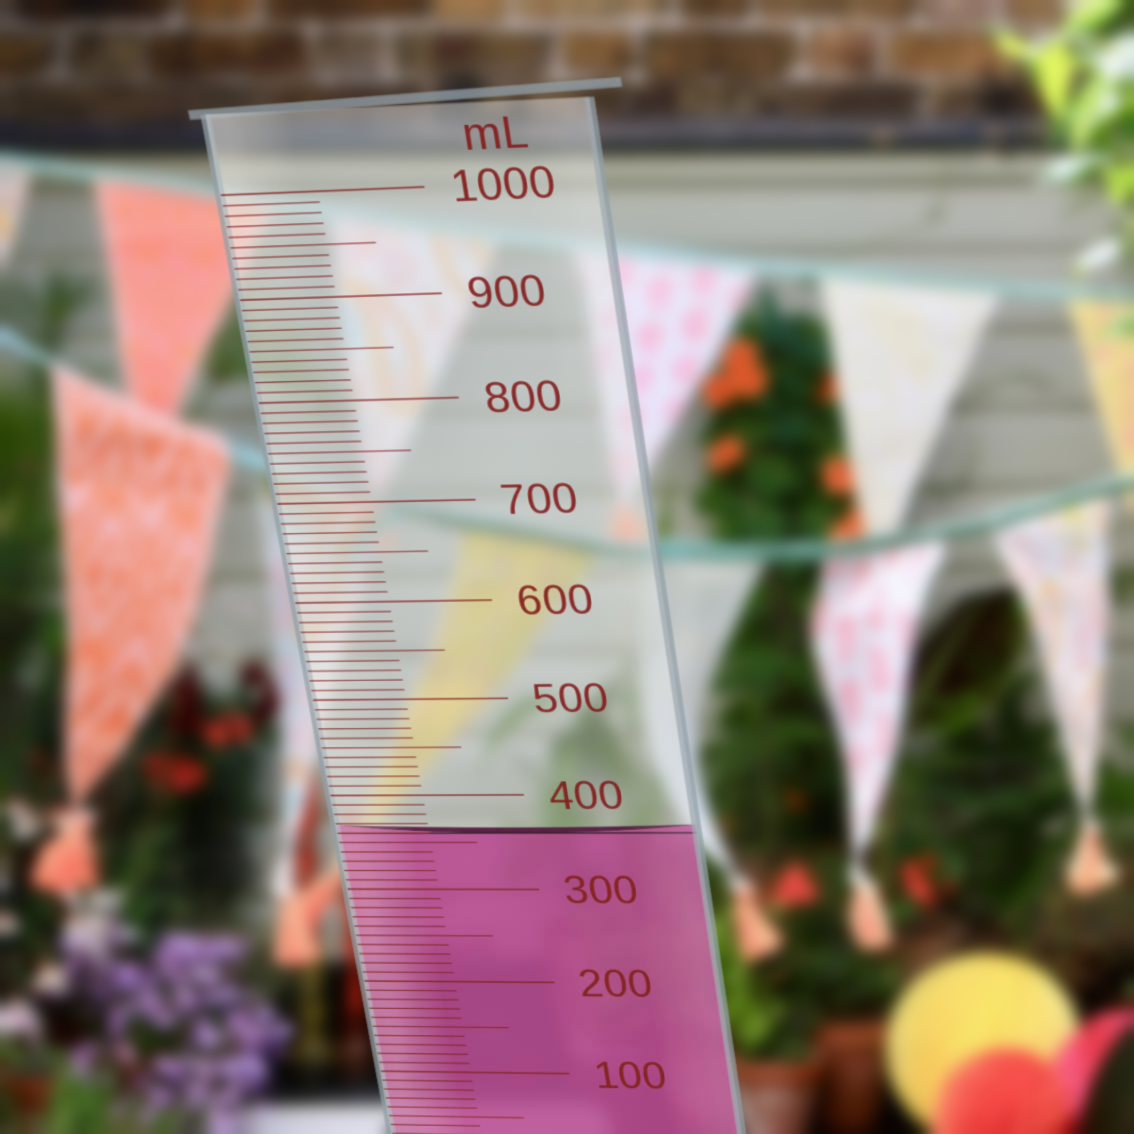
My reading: 360 mL
